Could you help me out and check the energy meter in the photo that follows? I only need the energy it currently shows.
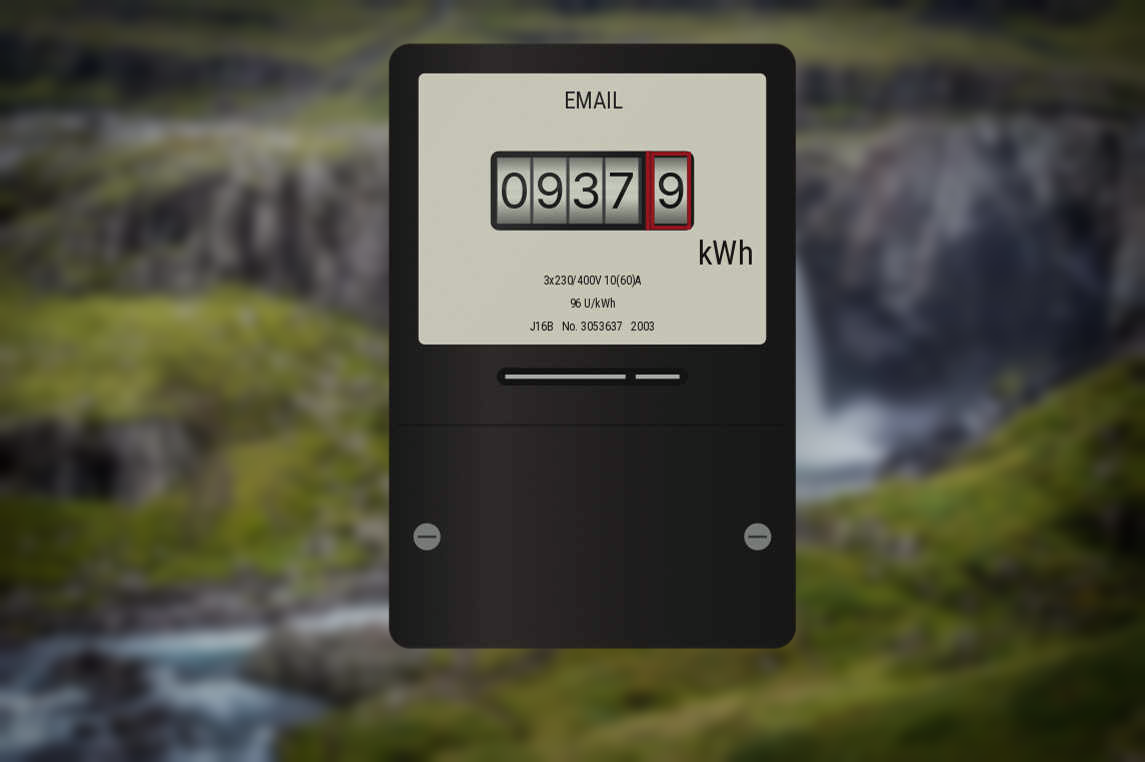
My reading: 937.9 kWh
